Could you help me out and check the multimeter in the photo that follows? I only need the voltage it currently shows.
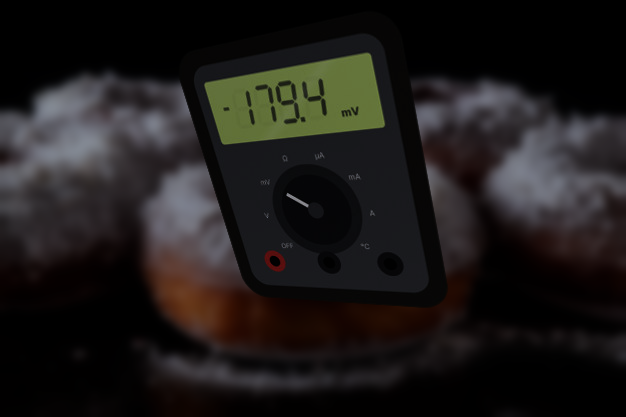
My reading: -179.4 mV
